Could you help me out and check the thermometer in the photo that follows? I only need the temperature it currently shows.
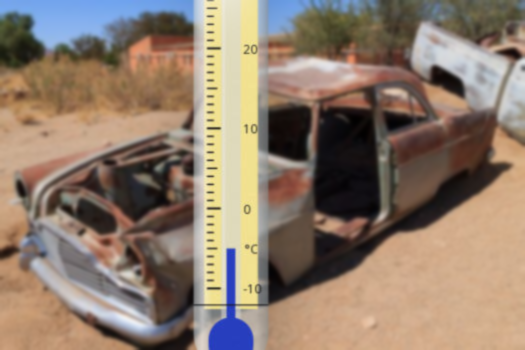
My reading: -5 °C
